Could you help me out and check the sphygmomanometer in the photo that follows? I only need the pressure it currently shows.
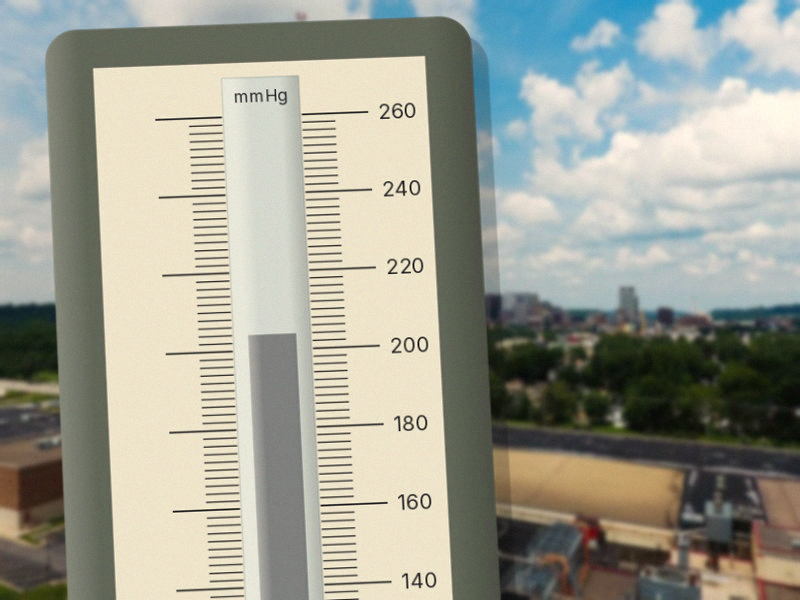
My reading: 204 mmHg
